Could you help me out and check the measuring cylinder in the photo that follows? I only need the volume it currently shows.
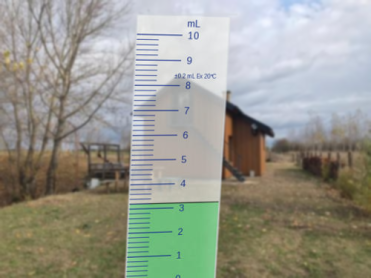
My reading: 3.2 mL
